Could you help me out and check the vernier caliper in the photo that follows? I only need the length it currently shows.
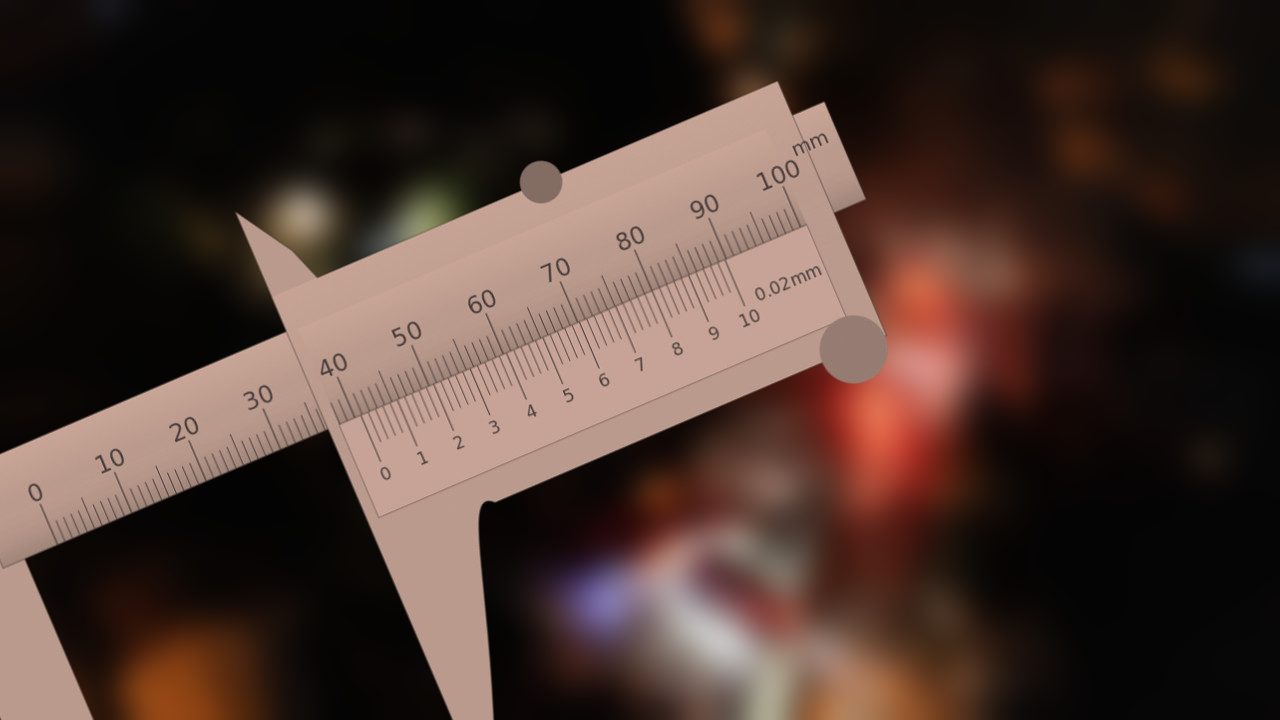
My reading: 40.8 mm
